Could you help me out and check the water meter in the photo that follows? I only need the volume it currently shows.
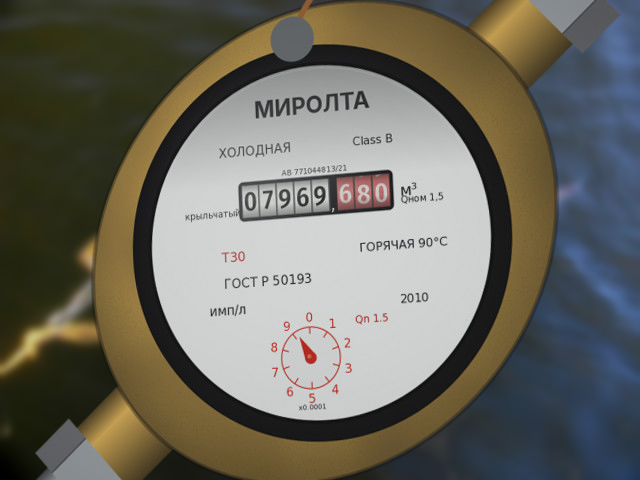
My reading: 7969.6799 m³
